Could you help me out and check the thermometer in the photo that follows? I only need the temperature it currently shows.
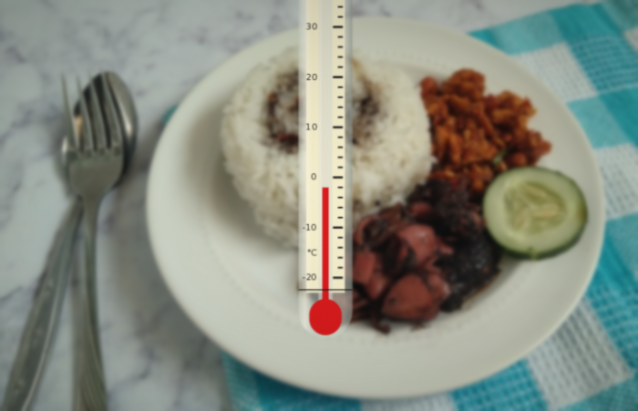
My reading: -2 °C
